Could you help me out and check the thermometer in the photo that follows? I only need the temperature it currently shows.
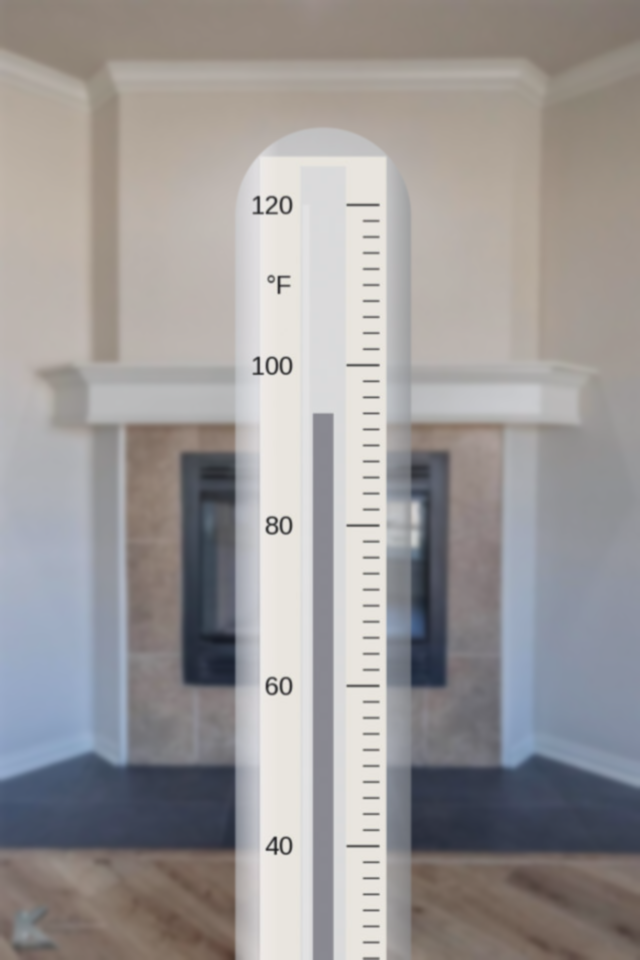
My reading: 94 °F
